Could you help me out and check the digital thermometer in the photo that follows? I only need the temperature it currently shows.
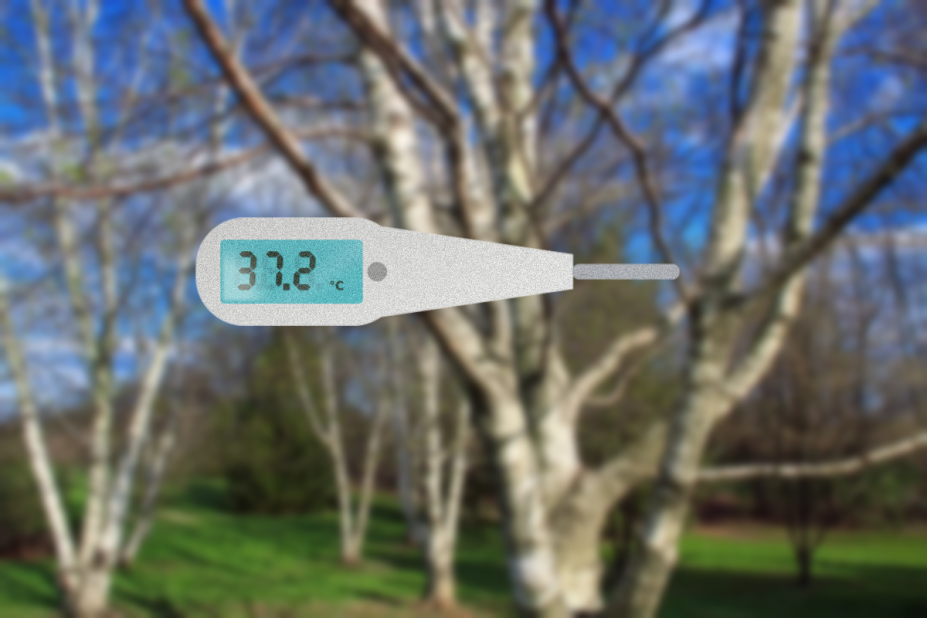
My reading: 37.2 °C
